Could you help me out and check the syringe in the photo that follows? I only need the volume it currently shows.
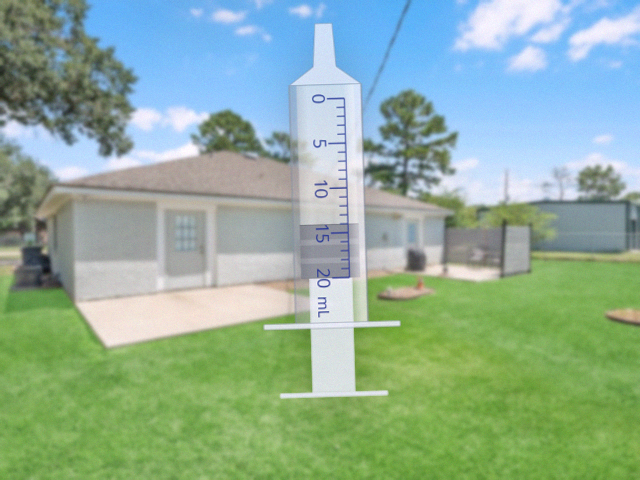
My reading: 14 mL
